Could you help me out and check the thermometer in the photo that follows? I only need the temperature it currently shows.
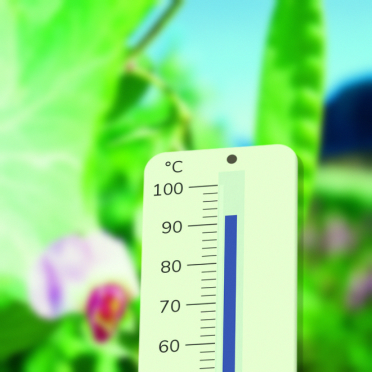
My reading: 92 °C
